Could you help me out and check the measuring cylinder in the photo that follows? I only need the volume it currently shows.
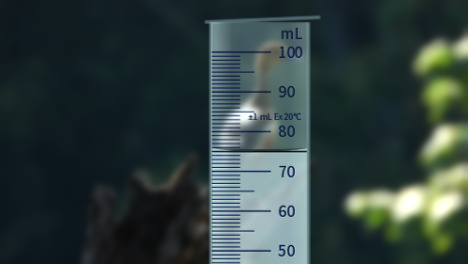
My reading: 75 mL
